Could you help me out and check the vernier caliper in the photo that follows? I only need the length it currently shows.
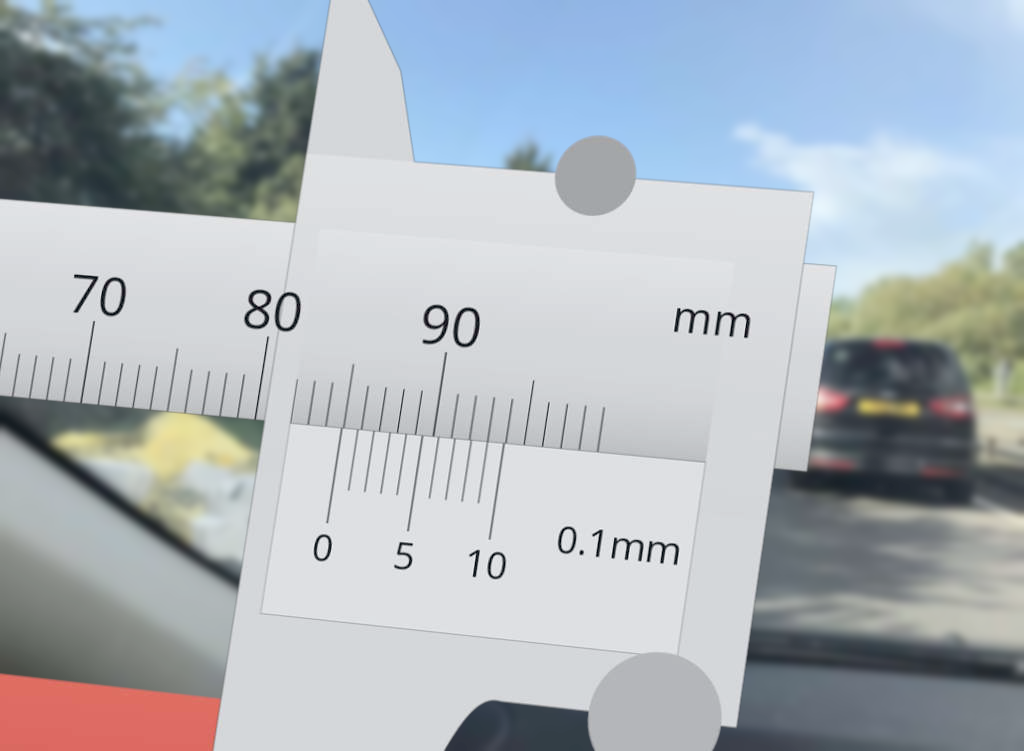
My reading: 84.9 mm
